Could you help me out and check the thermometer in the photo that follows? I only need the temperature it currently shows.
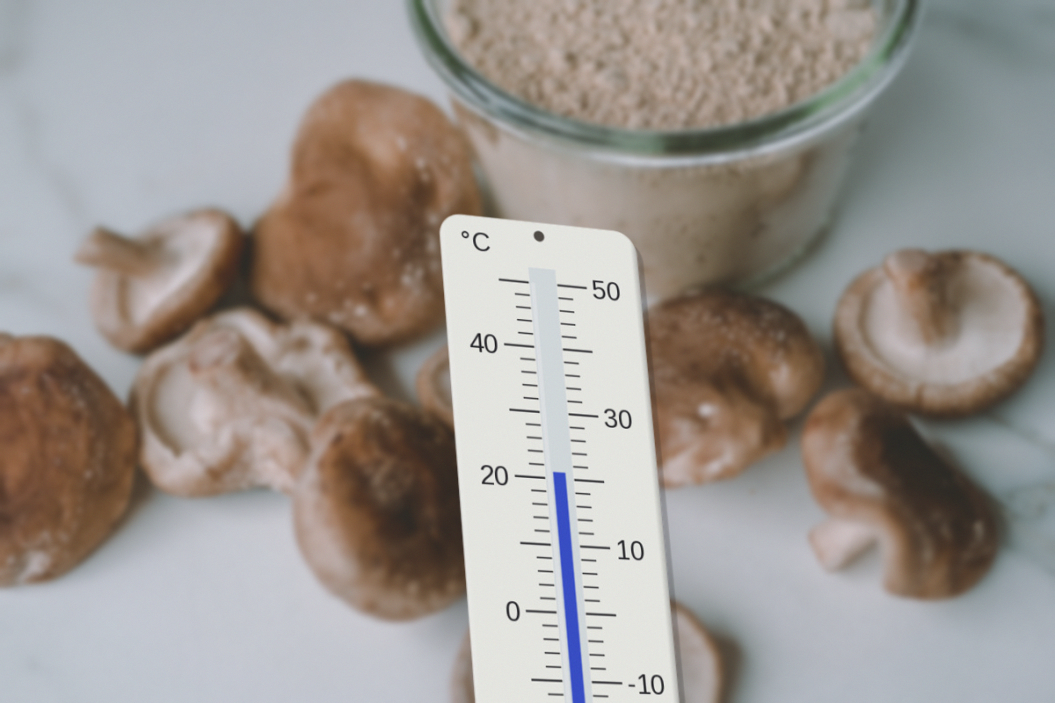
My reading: 21 °C
